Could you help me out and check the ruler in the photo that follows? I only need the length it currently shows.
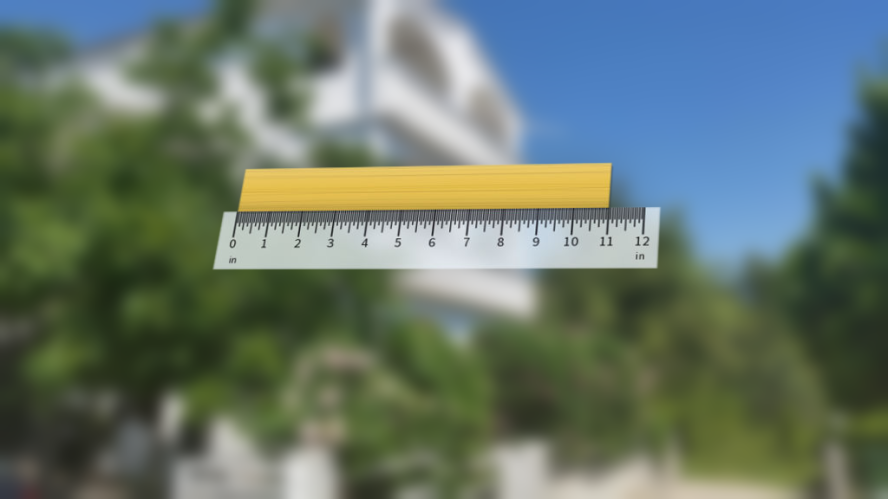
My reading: 11 in
